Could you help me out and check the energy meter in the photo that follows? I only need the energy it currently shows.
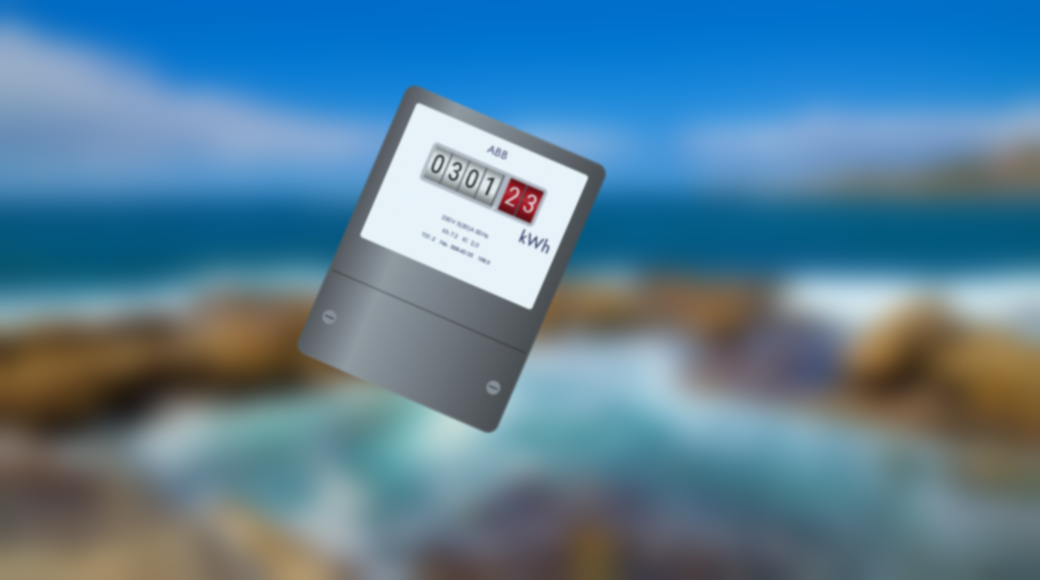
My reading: 301.23 kWh
